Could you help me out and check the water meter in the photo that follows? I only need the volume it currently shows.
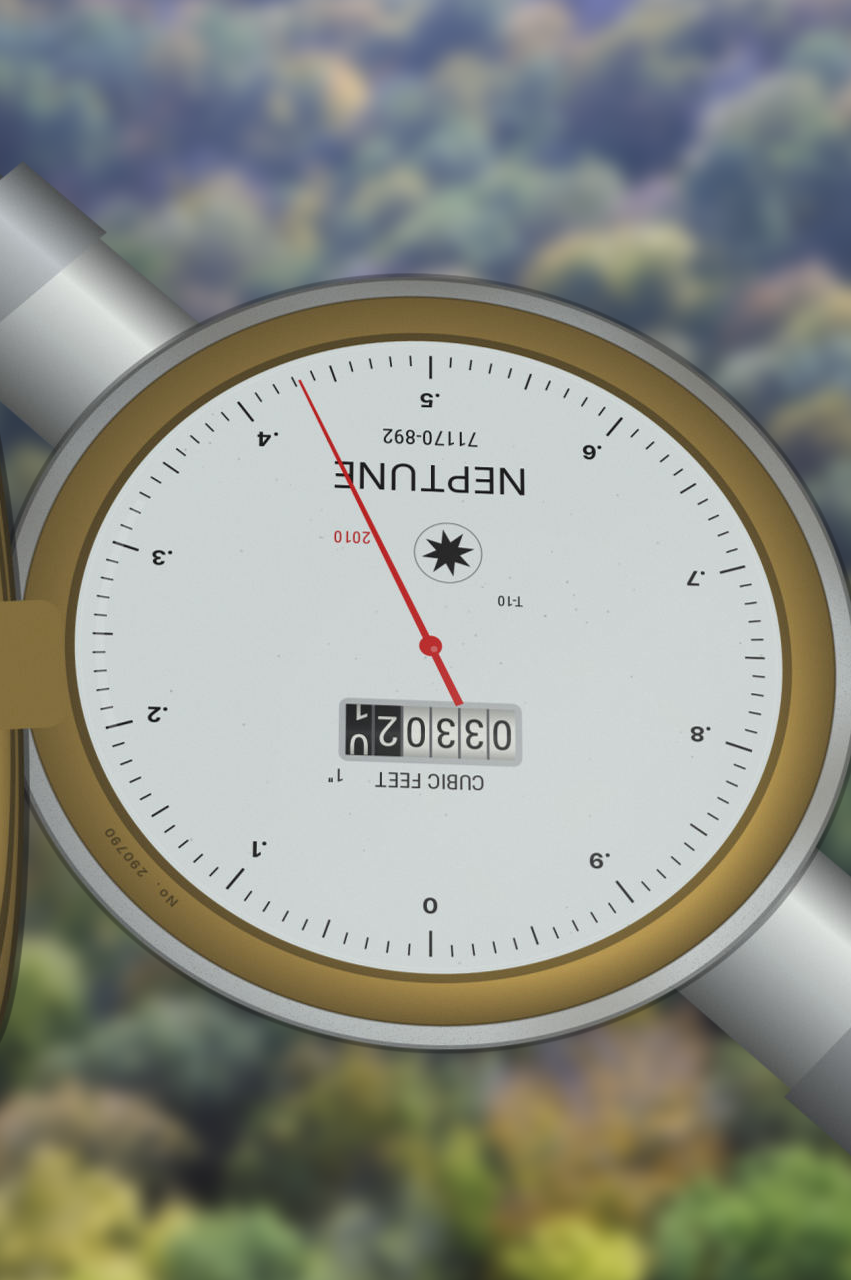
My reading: 33020.43 ft³
